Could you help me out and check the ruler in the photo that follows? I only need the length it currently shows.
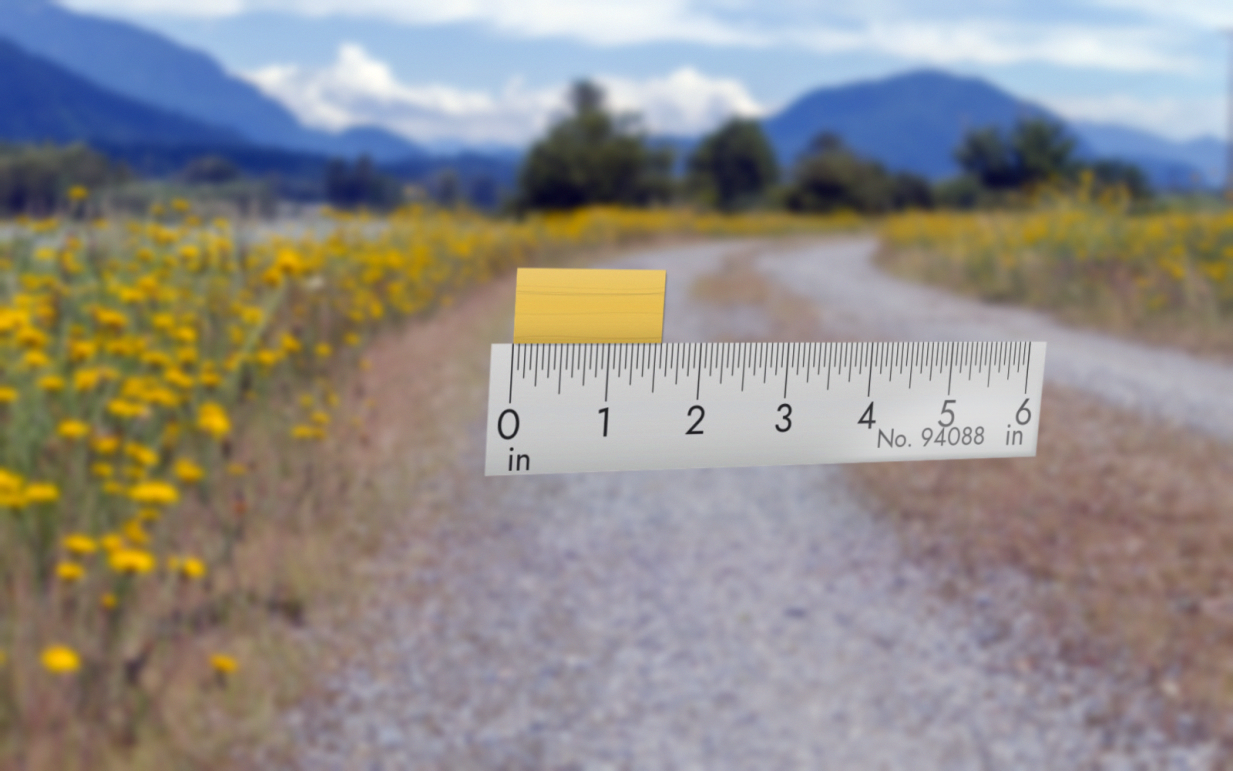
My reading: 1.5625 in
